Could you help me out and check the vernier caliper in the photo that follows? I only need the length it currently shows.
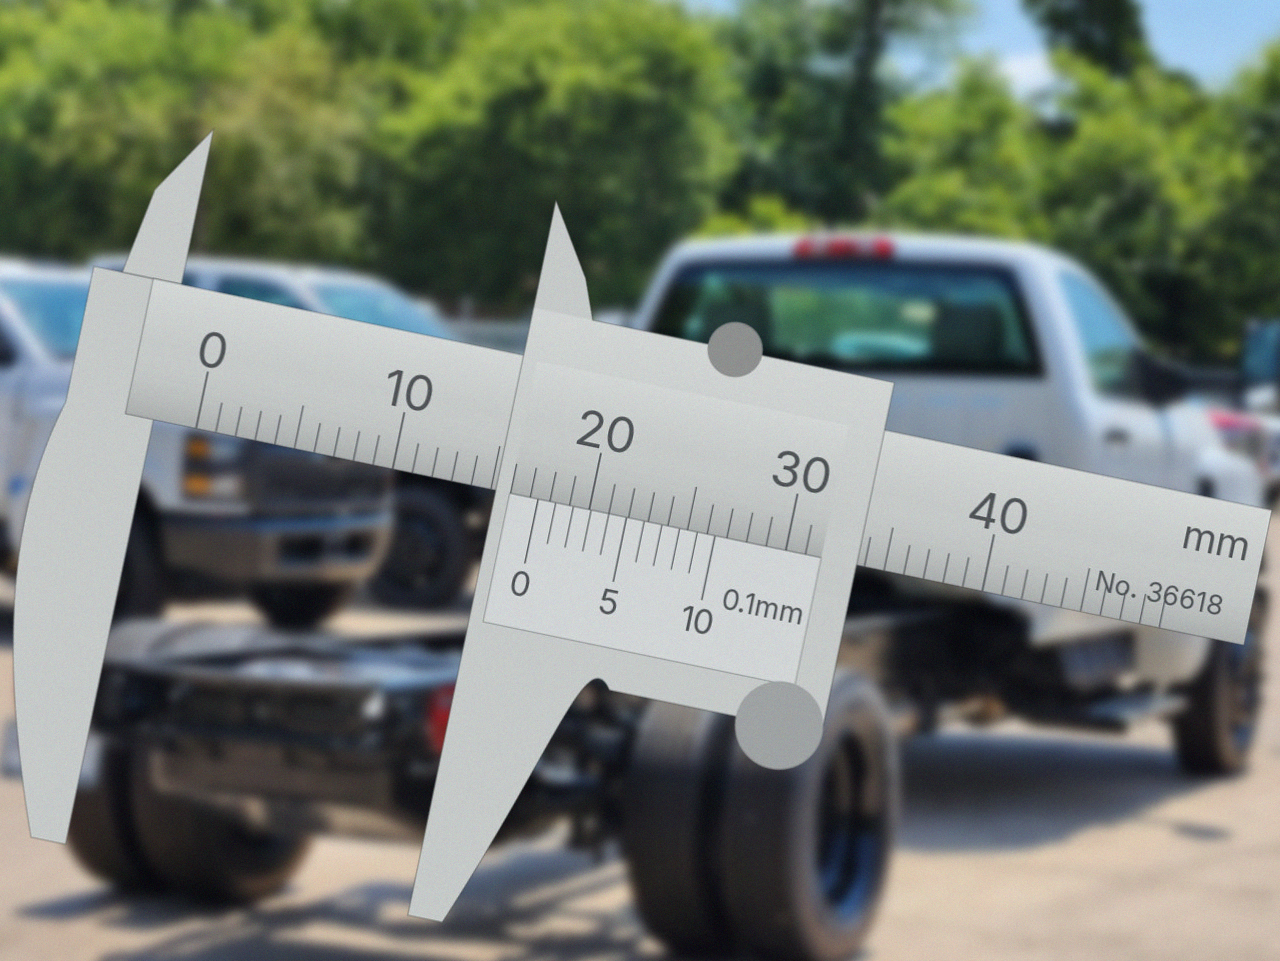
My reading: 17.4 mm
